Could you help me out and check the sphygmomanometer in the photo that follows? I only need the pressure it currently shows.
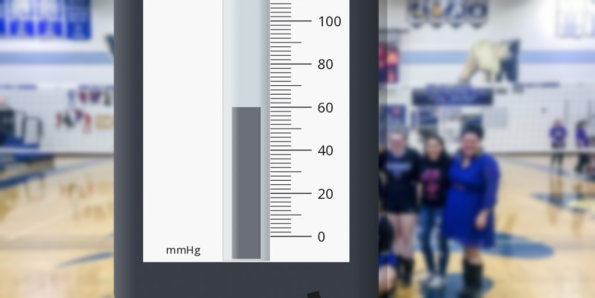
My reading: 60 mmHg
